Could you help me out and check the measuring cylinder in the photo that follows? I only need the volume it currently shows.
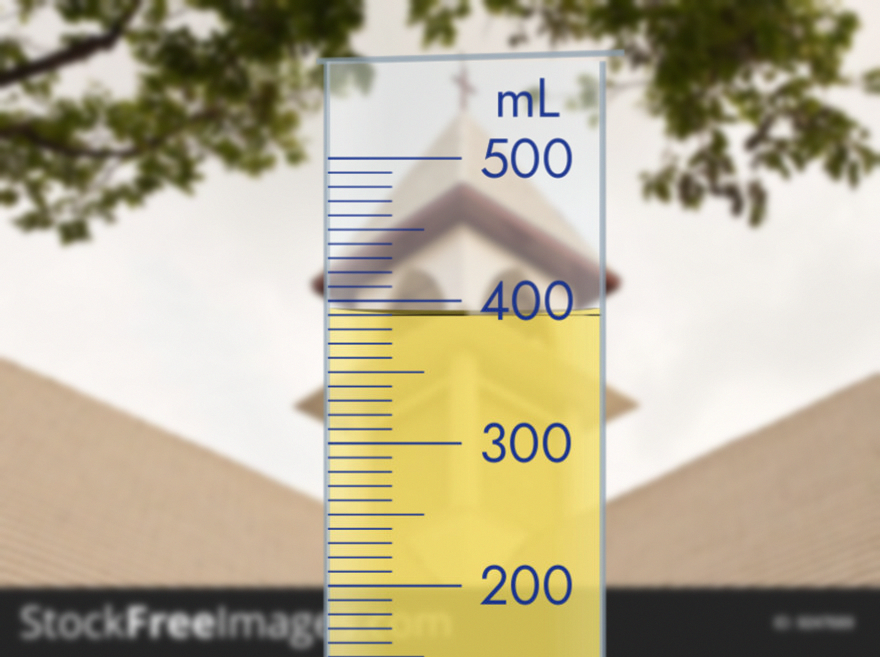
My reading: 390 mL
